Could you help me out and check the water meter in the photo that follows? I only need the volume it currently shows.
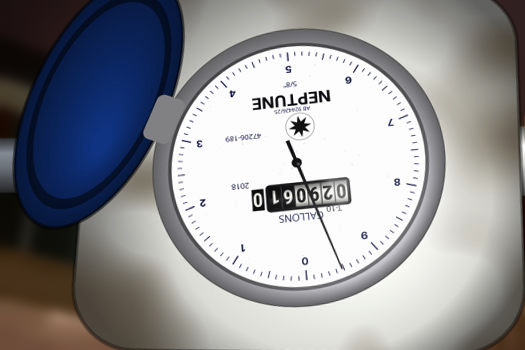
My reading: 290609.5 gal
